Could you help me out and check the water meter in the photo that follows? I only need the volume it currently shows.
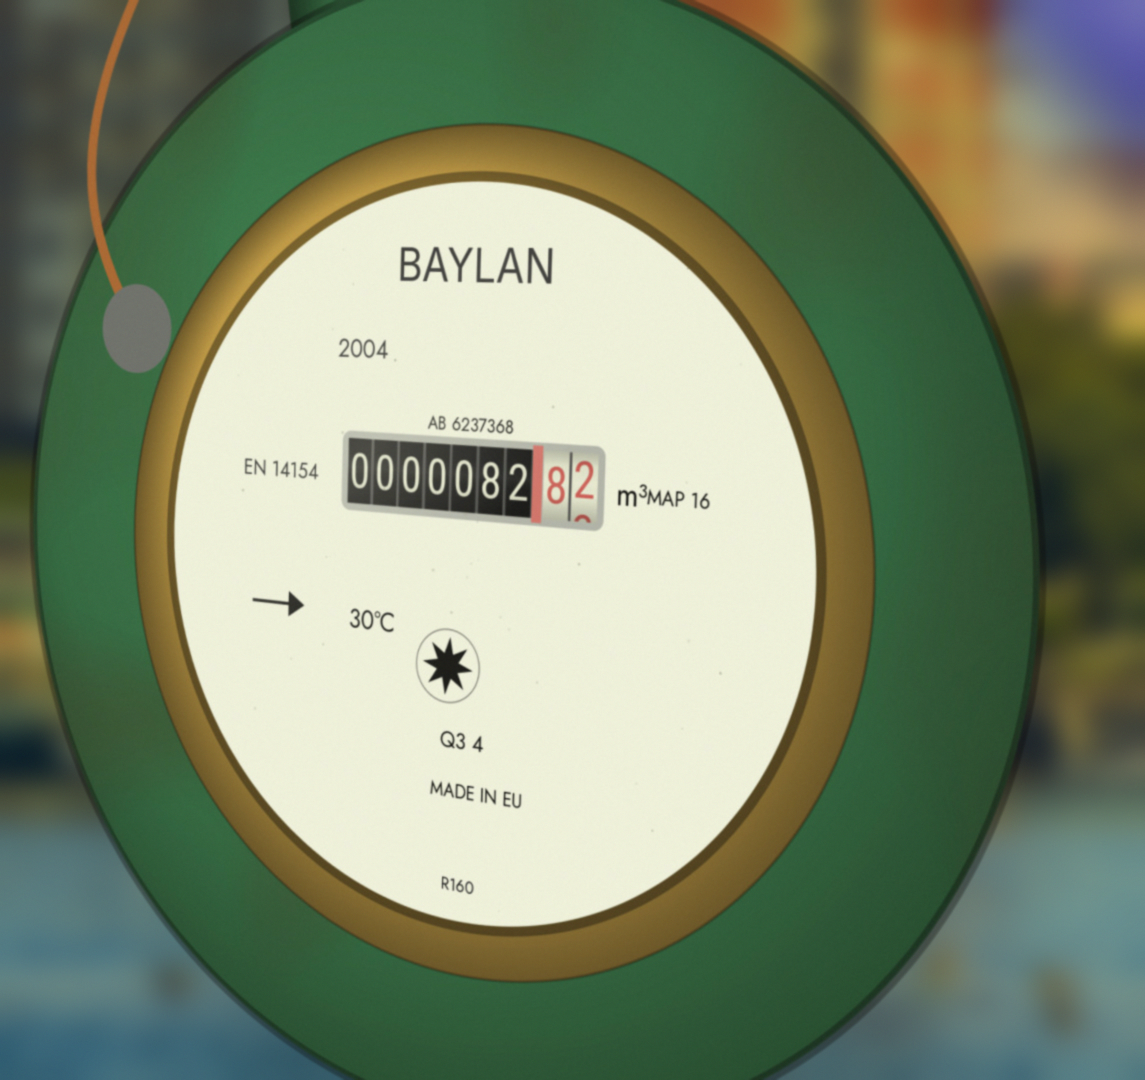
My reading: 82.82 m³
